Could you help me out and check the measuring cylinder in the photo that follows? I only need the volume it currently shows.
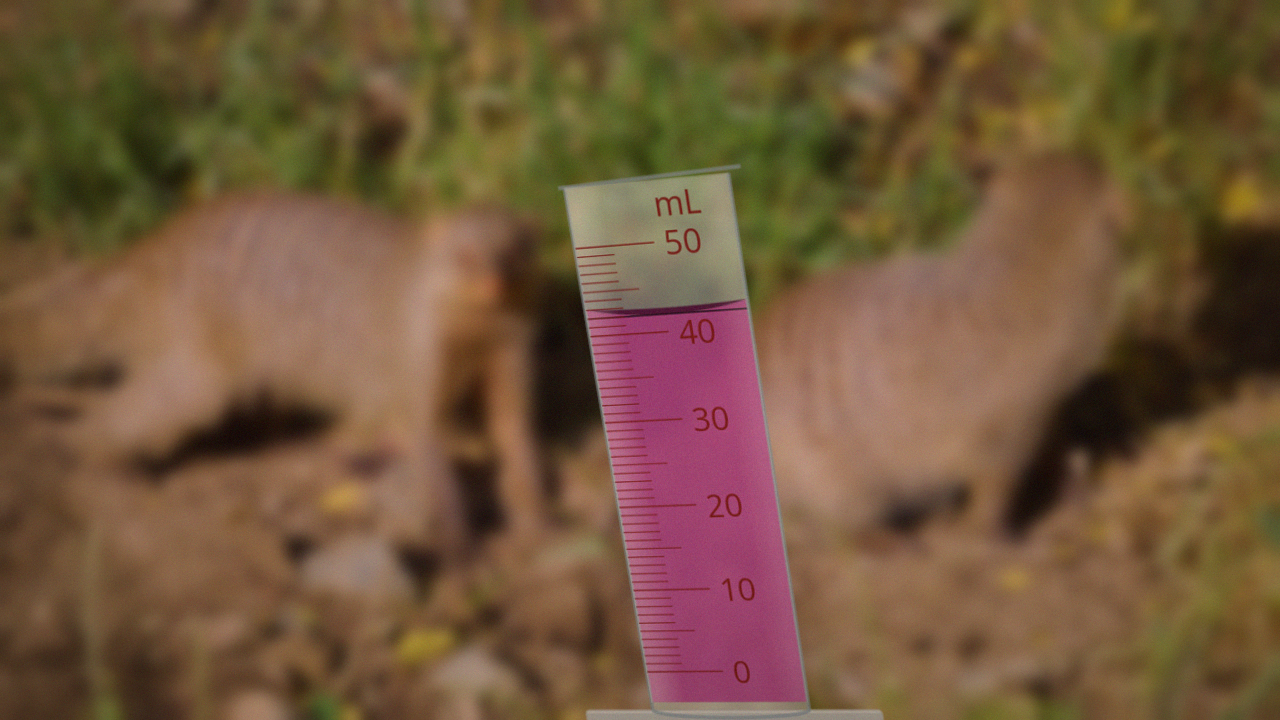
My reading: 42 mL
